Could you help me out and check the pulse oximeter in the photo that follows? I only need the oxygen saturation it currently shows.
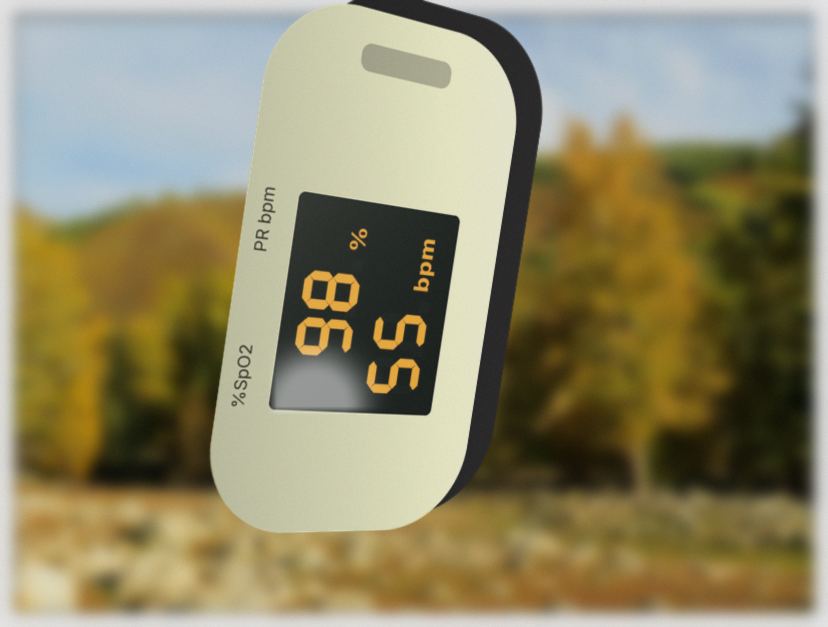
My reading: 98 %
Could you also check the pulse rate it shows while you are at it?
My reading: 55 bpm
